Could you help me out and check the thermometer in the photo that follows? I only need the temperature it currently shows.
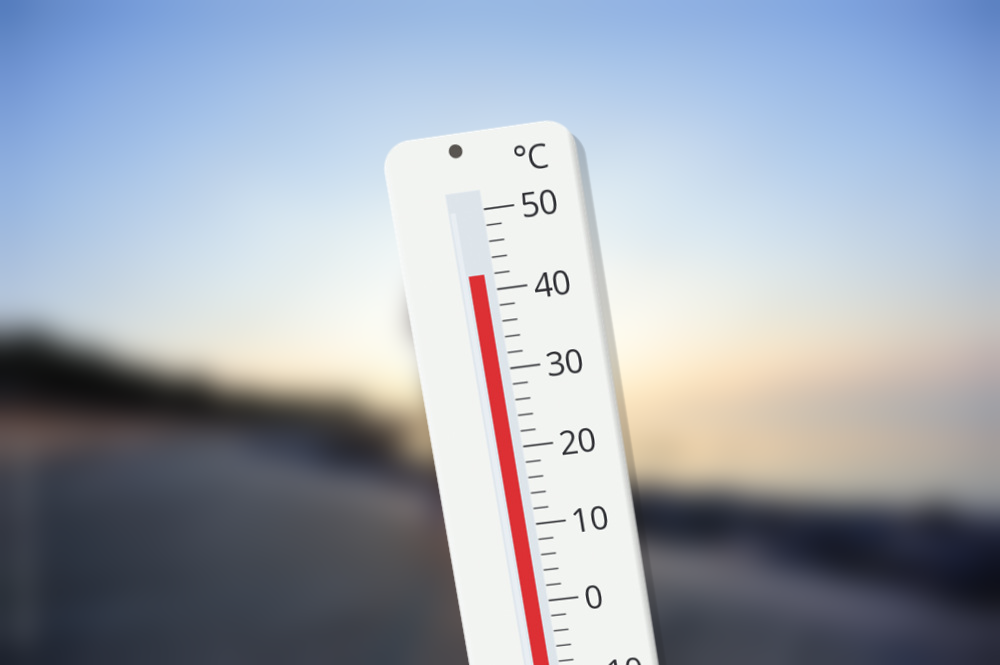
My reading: 42 °C
